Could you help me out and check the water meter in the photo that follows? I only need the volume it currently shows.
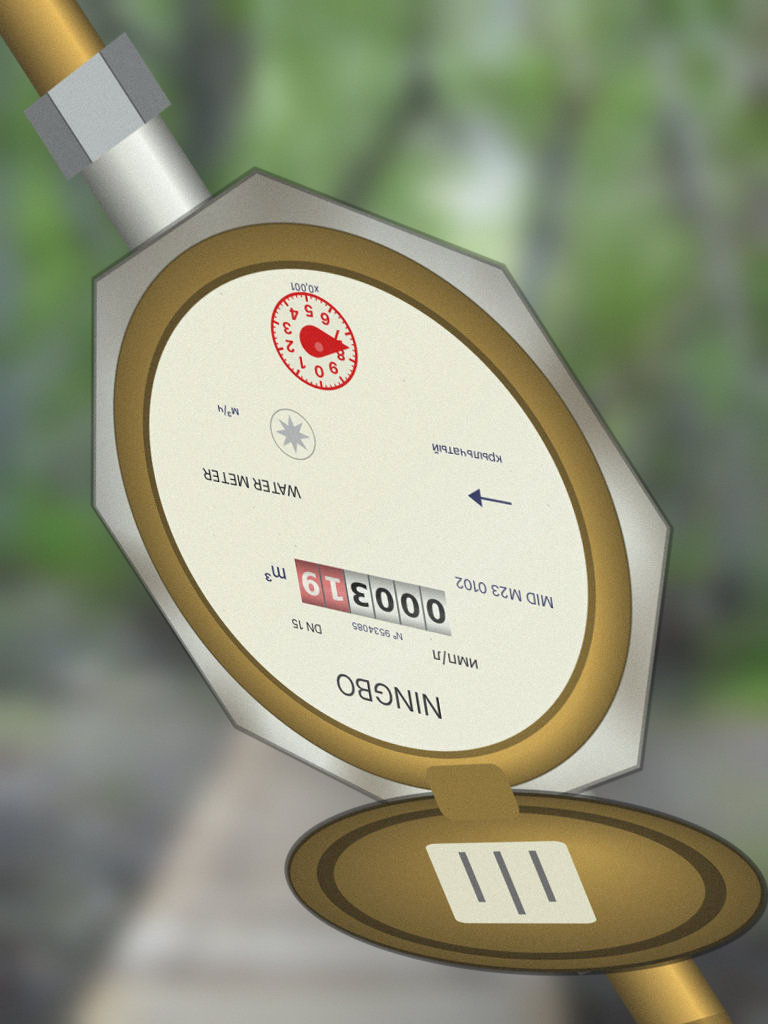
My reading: 3.197 m³
